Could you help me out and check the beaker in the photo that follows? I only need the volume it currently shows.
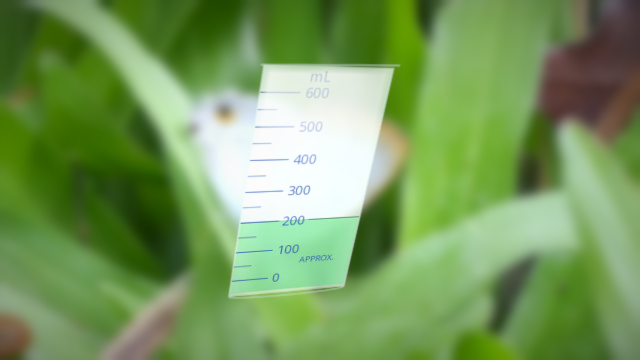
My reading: 200 mL
